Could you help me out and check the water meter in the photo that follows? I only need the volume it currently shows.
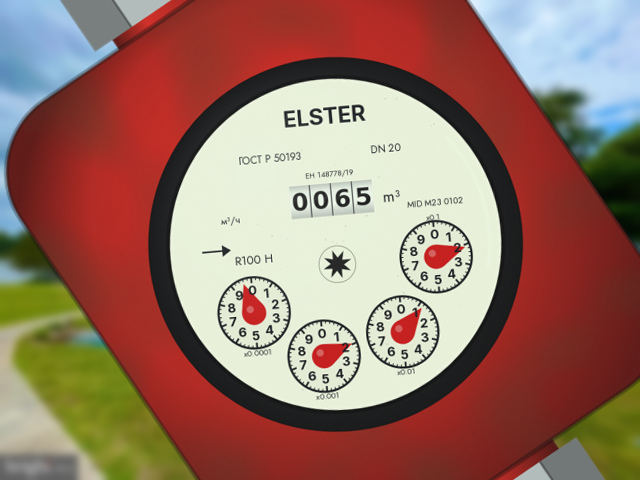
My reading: 65.2119 m³
